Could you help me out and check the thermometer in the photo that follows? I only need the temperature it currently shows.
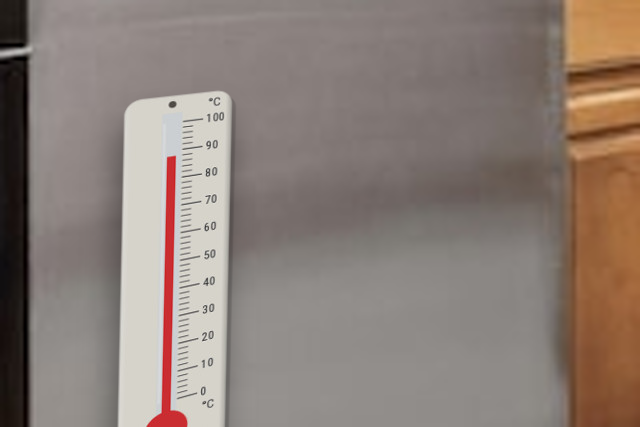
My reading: 88 °C
